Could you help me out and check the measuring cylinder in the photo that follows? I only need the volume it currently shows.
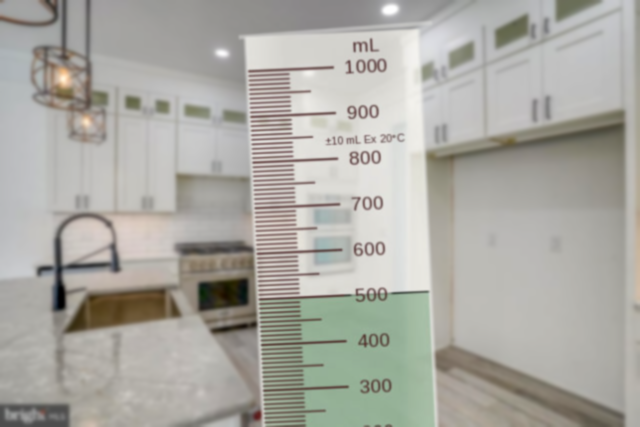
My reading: 500 mL
